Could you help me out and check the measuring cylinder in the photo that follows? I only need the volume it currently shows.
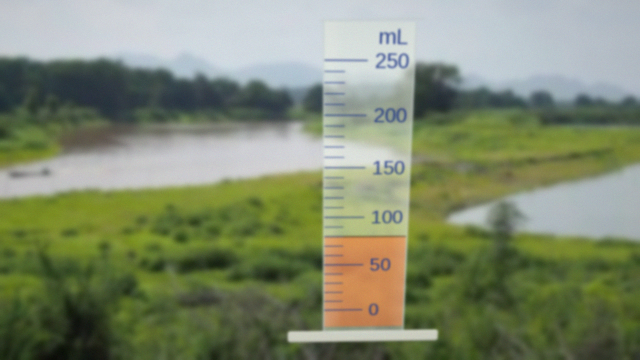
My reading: 80 mL
